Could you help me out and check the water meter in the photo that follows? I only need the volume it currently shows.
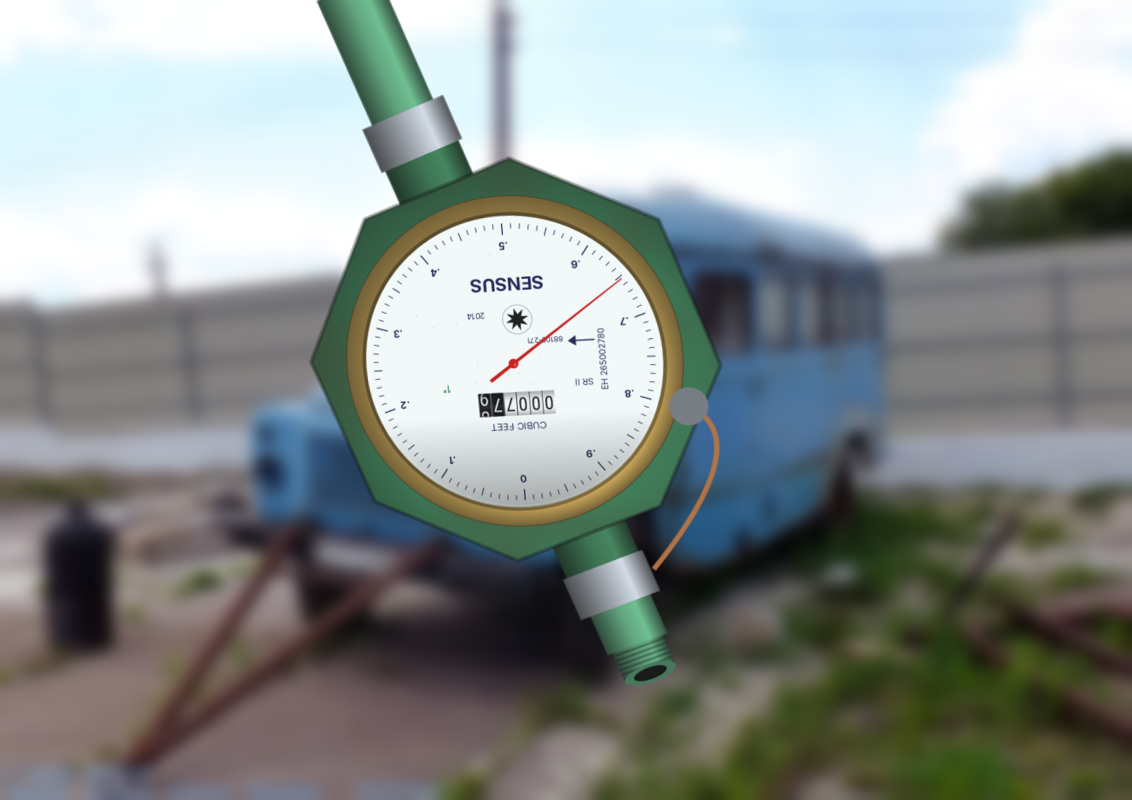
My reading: 778.65 ft³
